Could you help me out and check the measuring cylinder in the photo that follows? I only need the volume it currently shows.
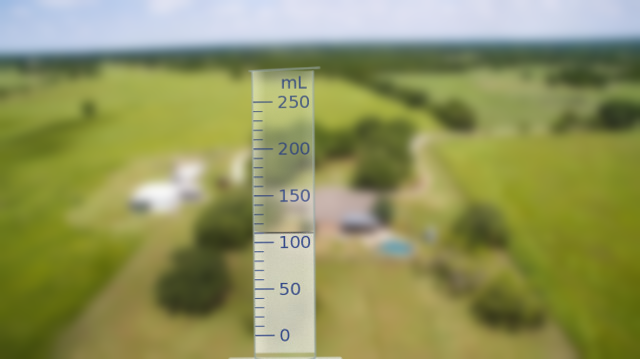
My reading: 110 mL
